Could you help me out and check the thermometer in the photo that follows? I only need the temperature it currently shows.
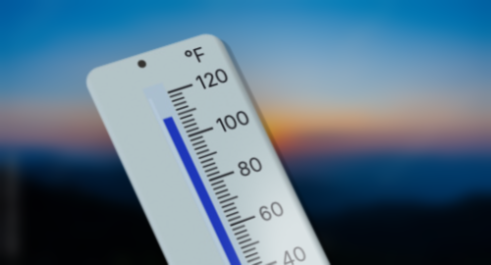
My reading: 110 °F
